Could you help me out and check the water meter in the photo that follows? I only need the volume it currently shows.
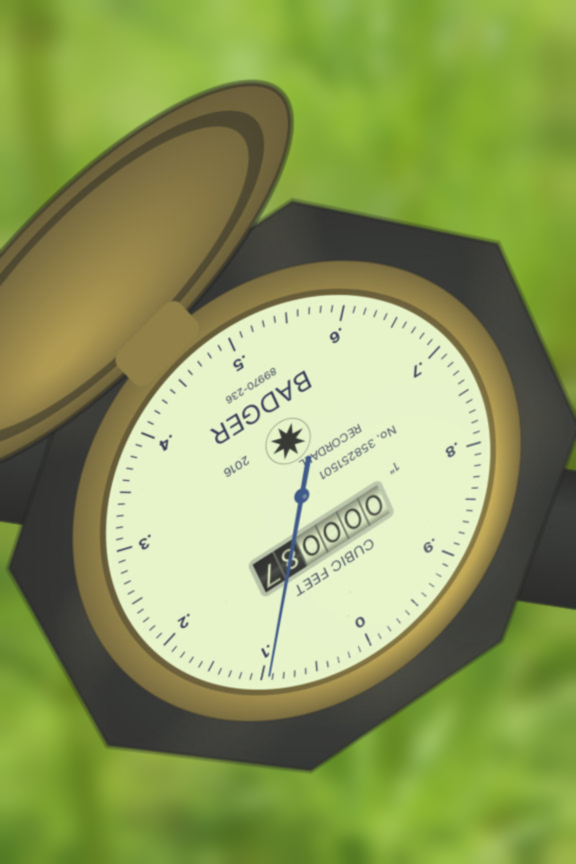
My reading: 87.09 ft³
